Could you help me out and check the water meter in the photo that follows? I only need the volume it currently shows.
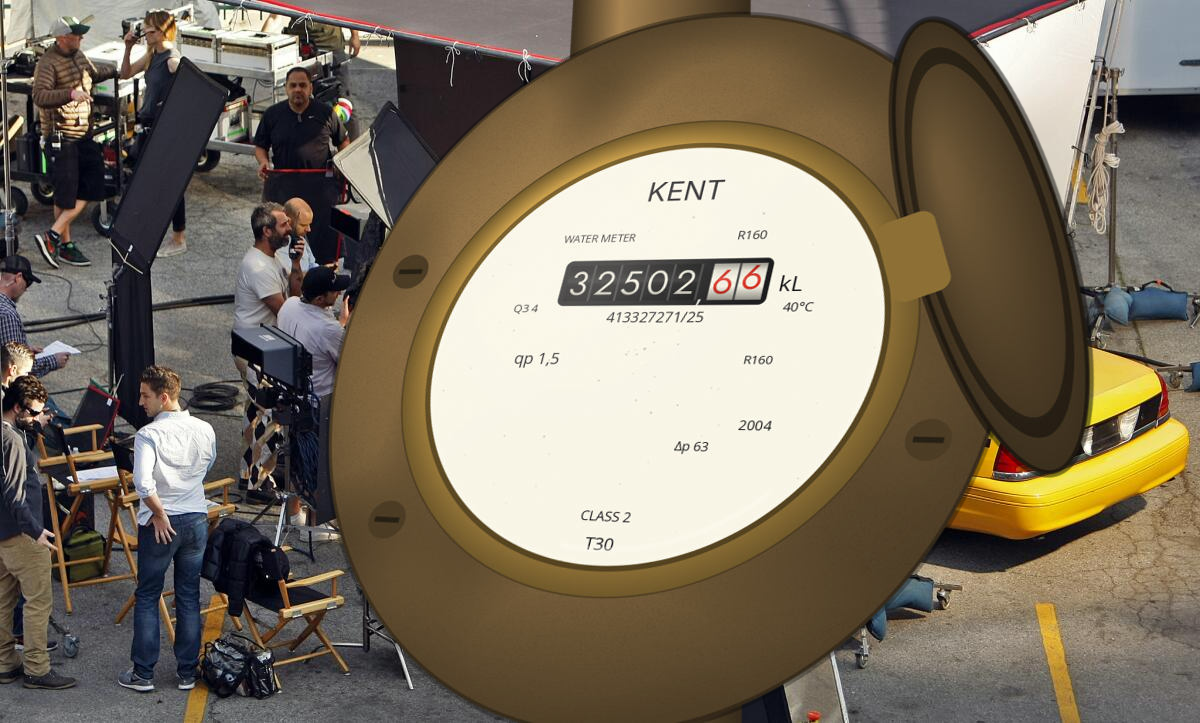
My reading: 32502.66 kL
